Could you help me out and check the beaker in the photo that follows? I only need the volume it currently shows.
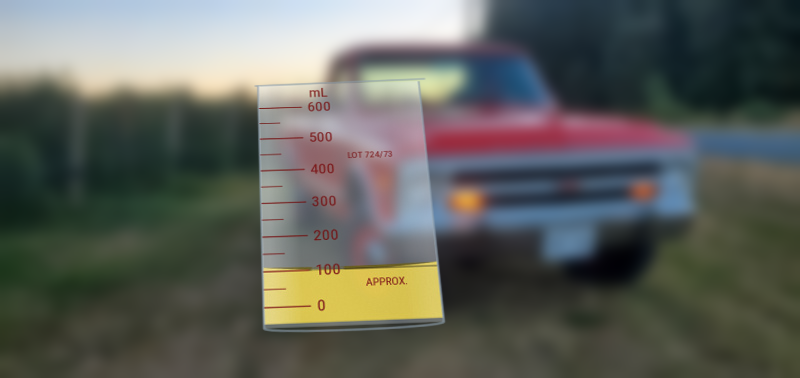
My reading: 100 mL
